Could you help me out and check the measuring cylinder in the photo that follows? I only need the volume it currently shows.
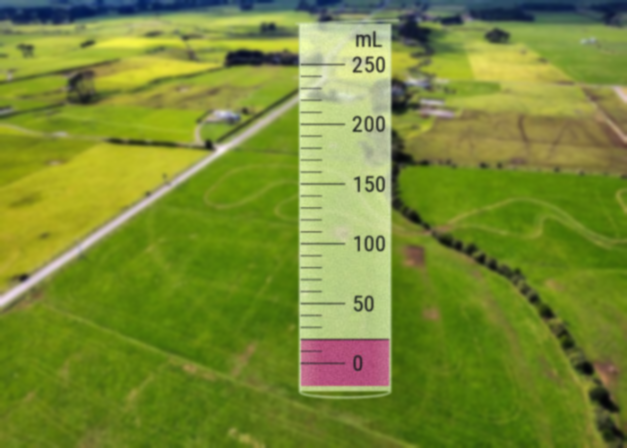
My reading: 20 mL
